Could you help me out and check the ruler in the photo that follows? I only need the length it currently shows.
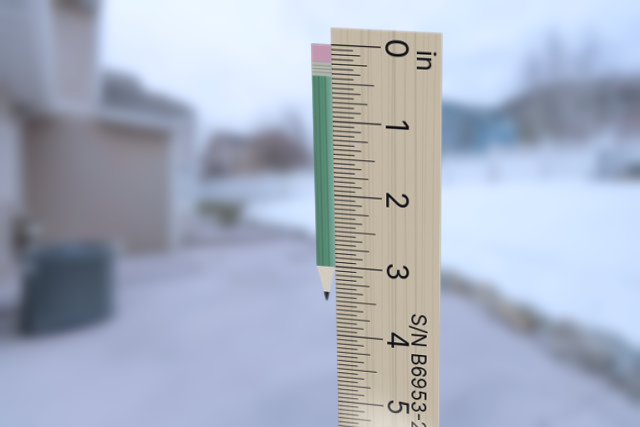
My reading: 3.5 in
